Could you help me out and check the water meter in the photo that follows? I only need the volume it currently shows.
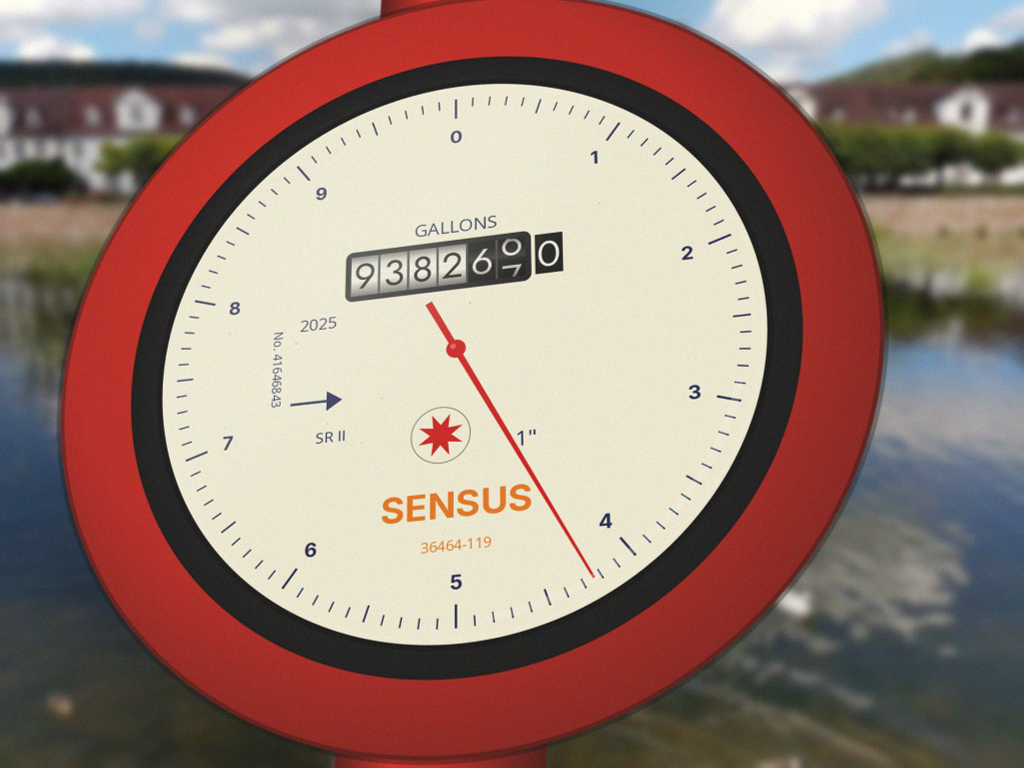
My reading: 9382664.2 gal
